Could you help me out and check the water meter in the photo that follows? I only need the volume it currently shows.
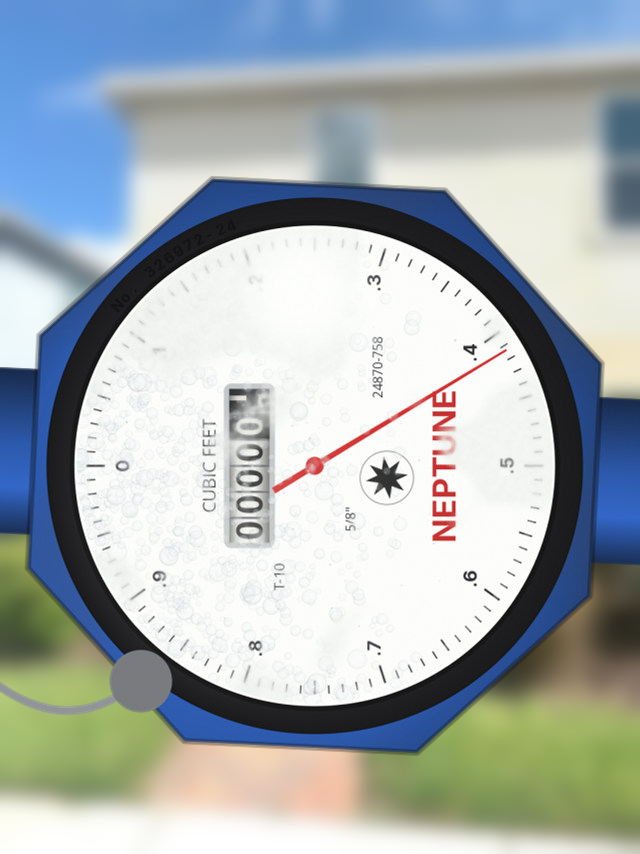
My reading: 1.41 ft³
